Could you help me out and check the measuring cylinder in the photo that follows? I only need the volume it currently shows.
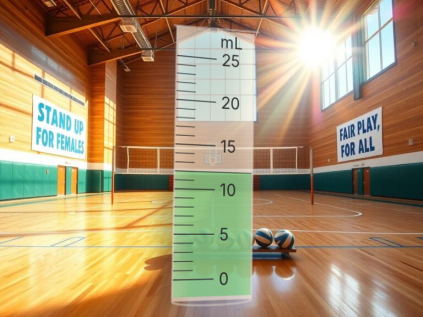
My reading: 12 mL
